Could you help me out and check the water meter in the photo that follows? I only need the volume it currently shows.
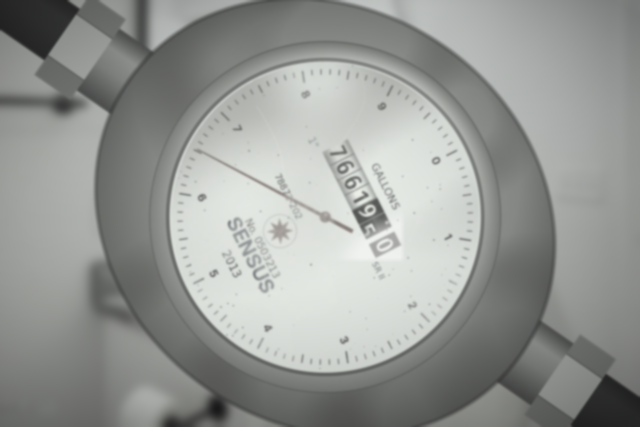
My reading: 7661946.5 gal
